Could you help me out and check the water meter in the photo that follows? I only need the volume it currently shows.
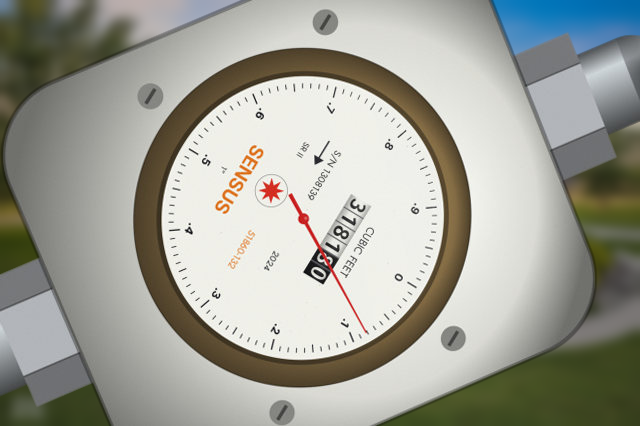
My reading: 318180.08 ft³
